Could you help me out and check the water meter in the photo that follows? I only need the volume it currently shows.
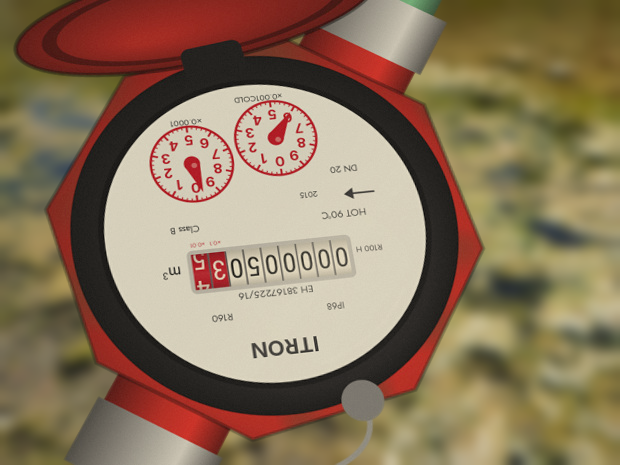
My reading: 50.3459 m³
